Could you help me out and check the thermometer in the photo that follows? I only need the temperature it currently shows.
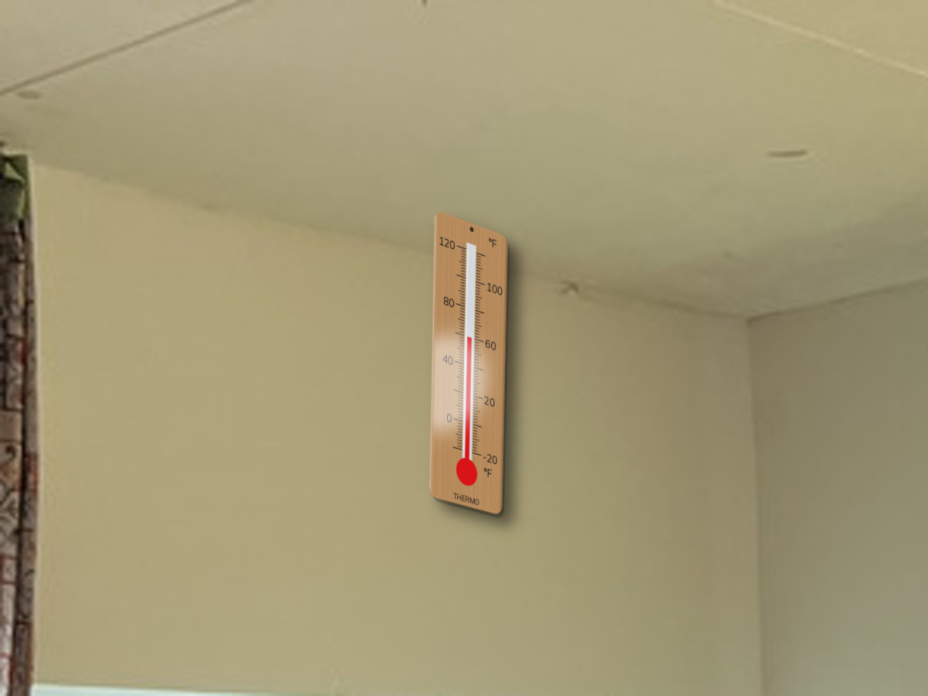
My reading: 60 °F
